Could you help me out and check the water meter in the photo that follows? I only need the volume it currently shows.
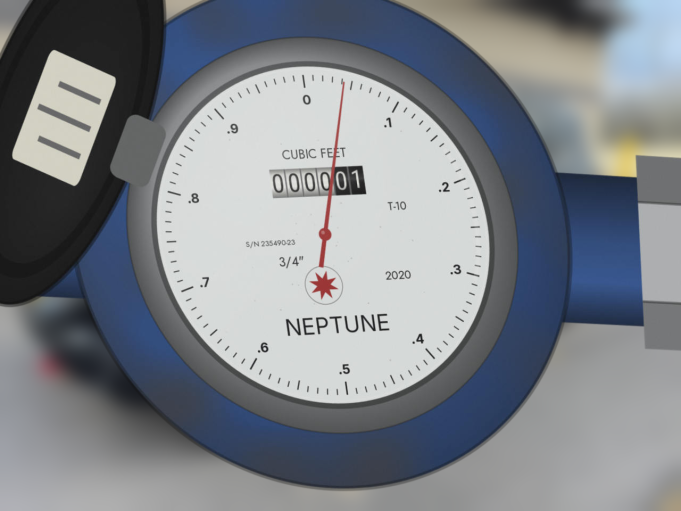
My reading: 1.04 ft³
